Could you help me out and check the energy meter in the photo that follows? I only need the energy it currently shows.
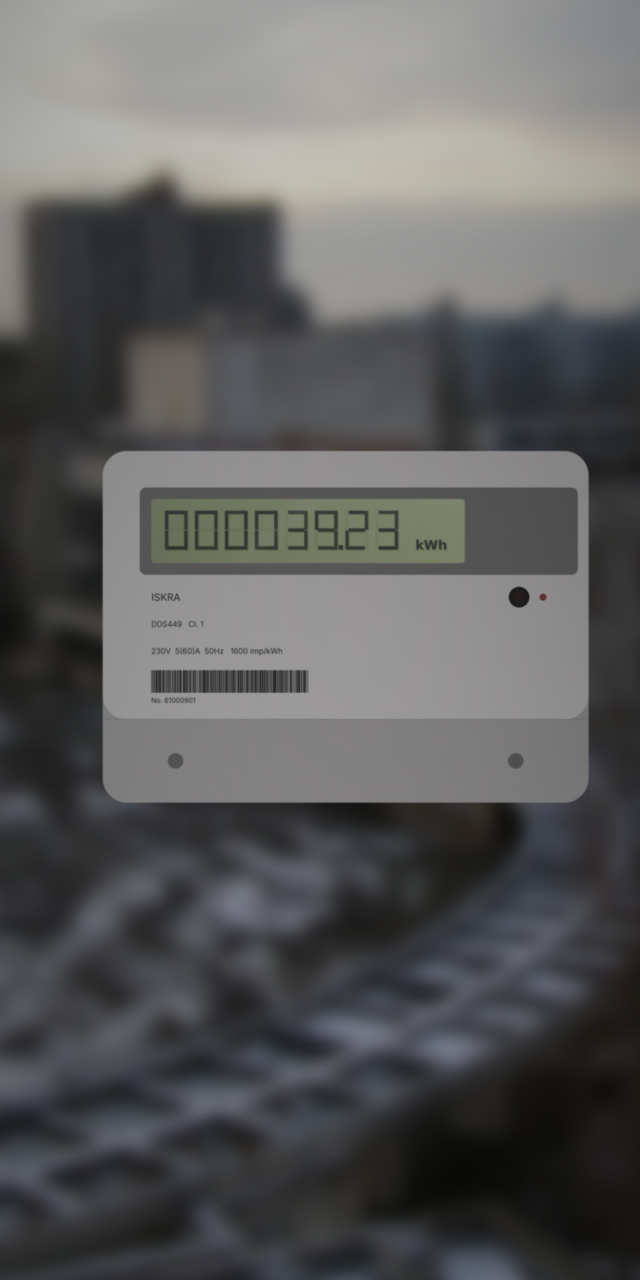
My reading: 39.23 kWh
